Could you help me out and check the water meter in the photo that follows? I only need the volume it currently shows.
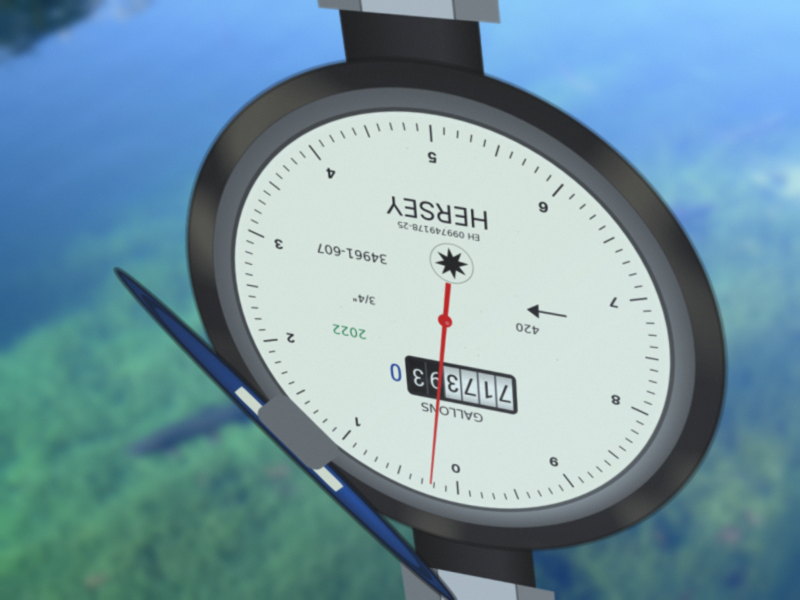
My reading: 7173930.2 gal
